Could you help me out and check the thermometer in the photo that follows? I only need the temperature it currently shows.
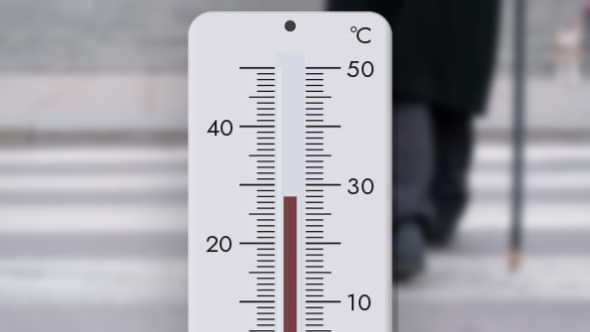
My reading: 28 °C
